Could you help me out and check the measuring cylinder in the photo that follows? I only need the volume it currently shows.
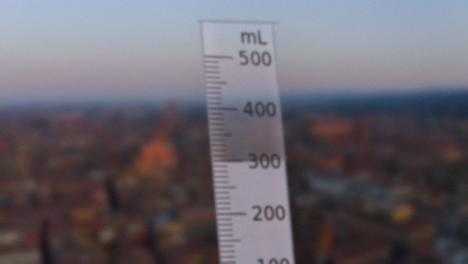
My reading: 300 mL
